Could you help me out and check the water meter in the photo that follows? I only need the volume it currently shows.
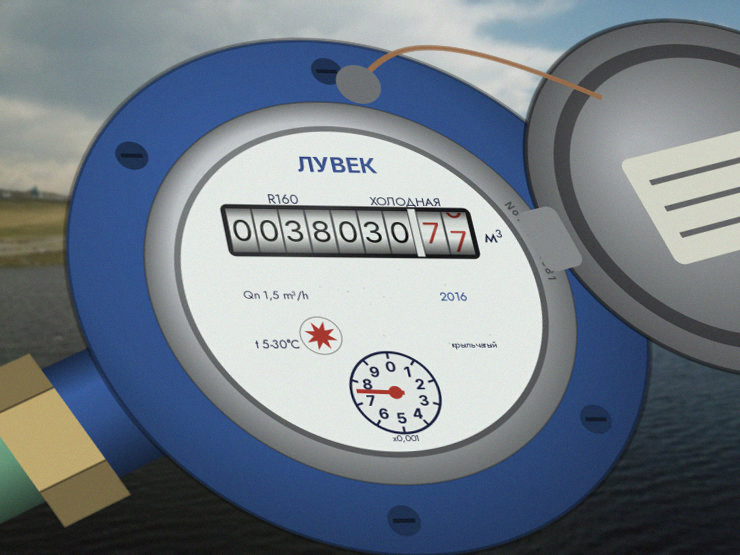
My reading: 38030.767 m³
